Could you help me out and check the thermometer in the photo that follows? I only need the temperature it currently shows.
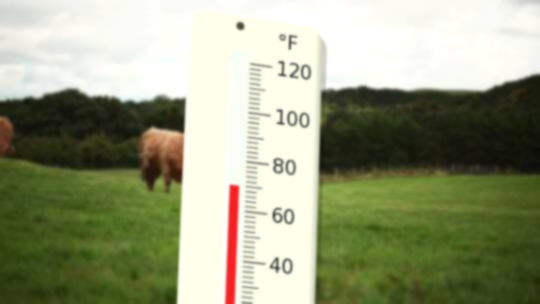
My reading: 70 °F
